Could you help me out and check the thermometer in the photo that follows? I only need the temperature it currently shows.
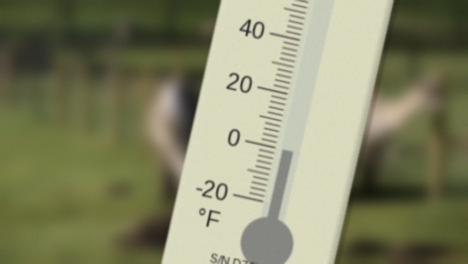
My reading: 0 °F
